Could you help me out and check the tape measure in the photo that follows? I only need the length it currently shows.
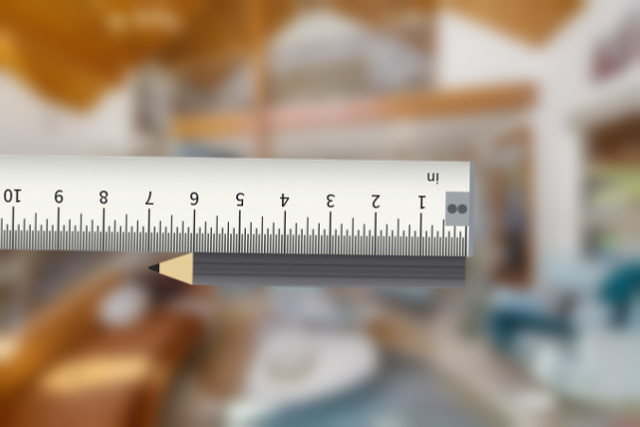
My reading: 7 in
